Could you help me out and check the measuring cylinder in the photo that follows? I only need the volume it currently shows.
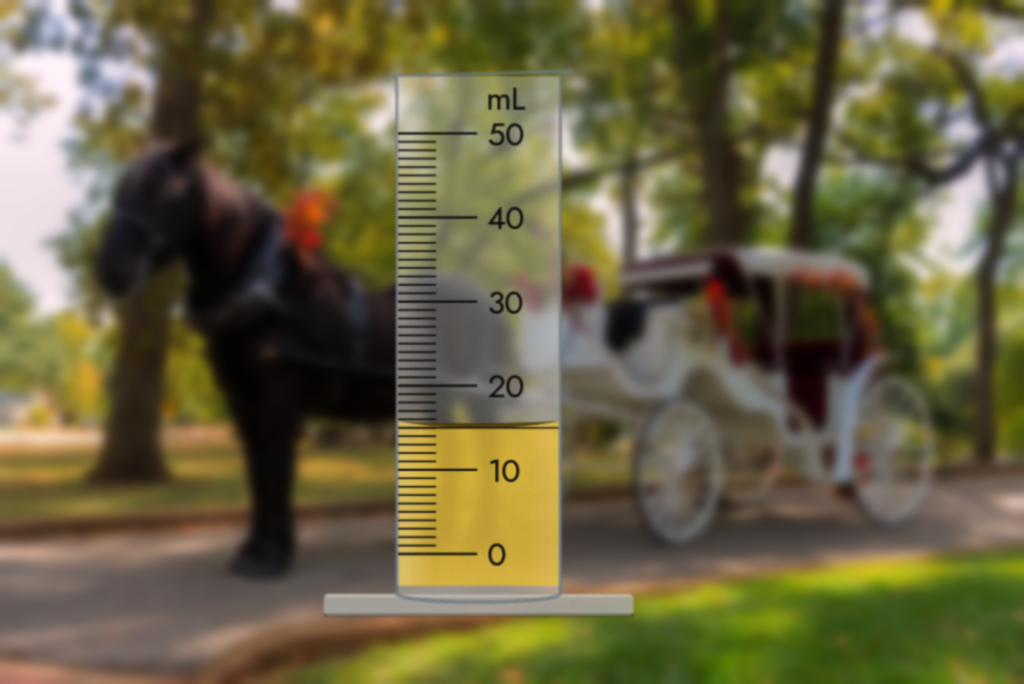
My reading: 15 mL
